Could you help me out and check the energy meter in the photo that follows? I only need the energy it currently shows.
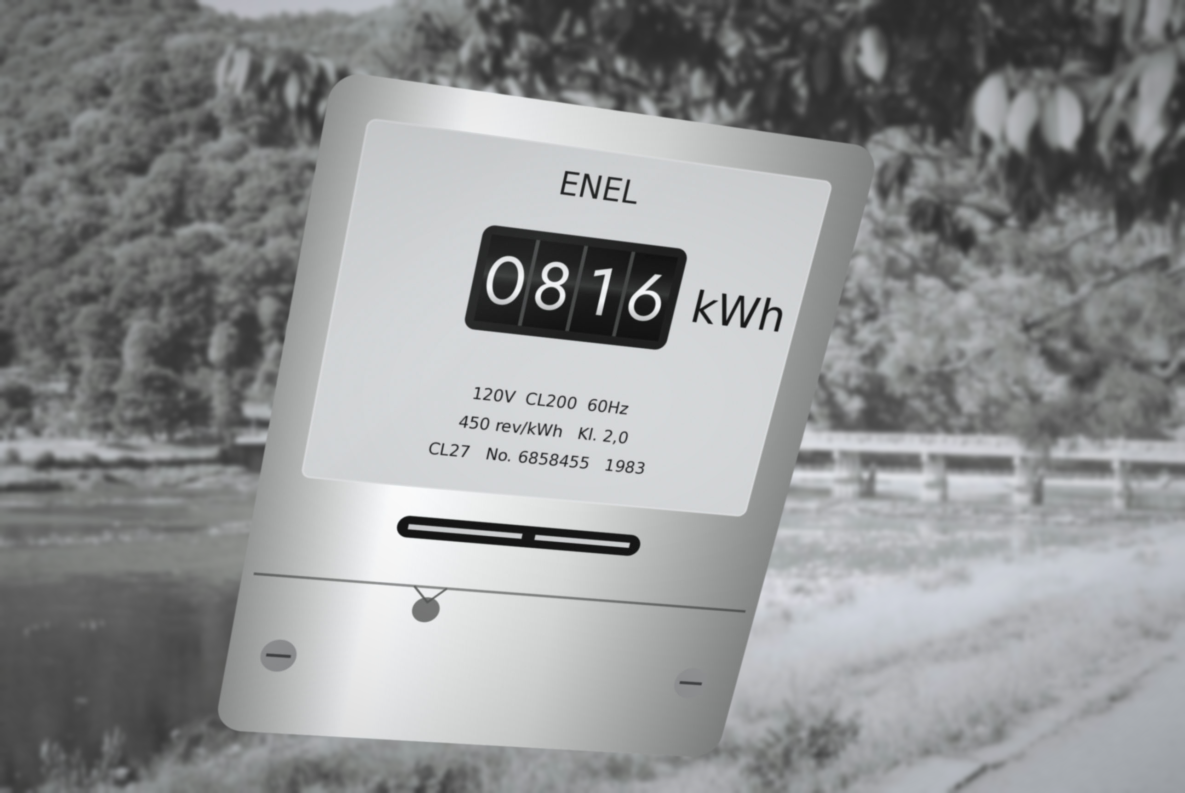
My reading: 816 kWh
